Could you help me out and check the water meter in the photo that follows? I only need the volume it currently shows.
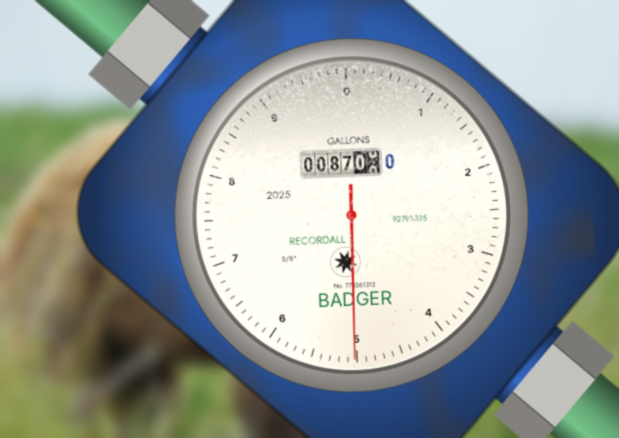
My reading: 87085.0 gal
